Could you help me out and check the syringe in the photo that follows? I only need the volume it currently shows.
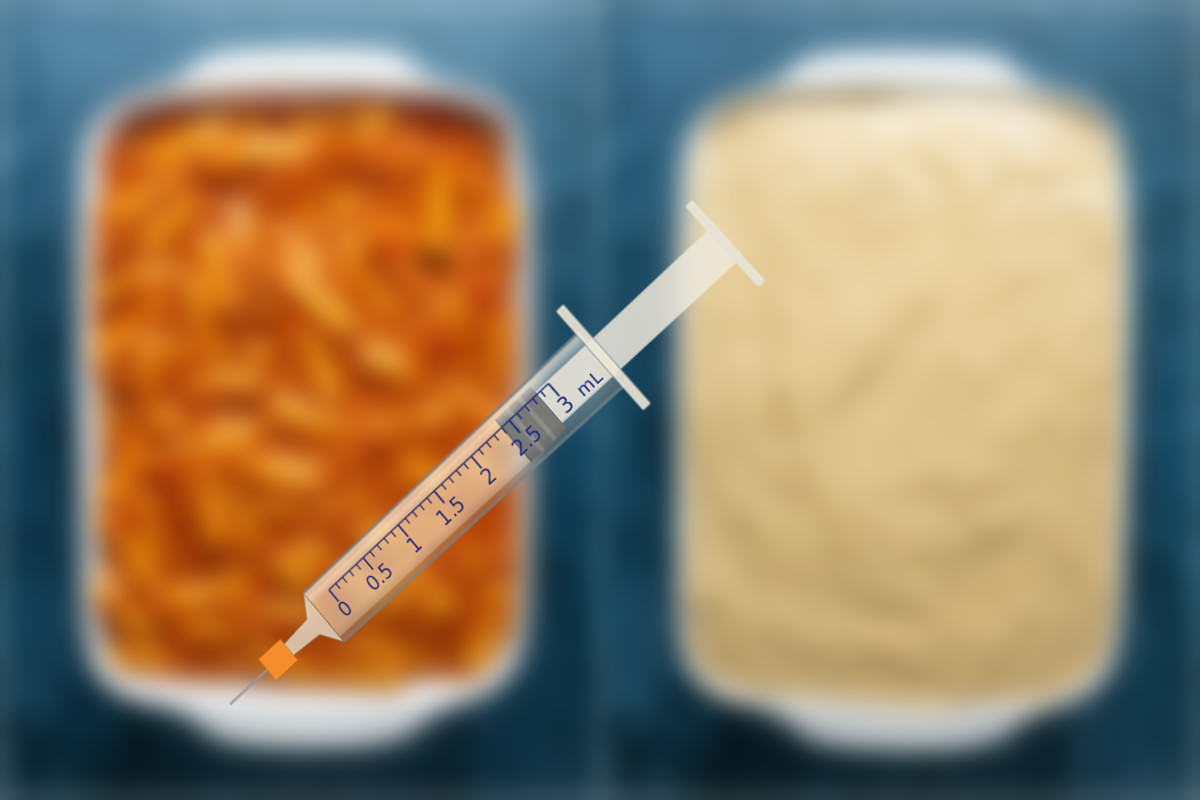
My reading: 2.4 mL
